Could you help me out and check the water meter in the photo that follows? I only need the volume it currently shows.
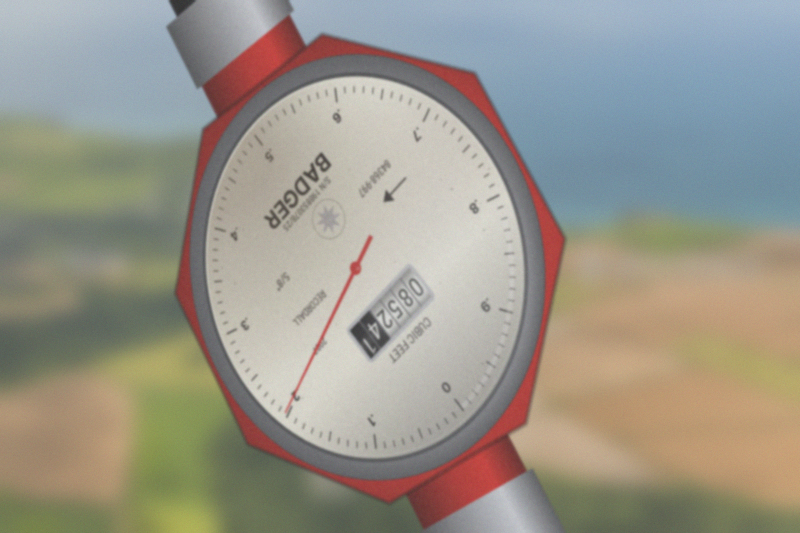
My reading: 85241.20 ft³
